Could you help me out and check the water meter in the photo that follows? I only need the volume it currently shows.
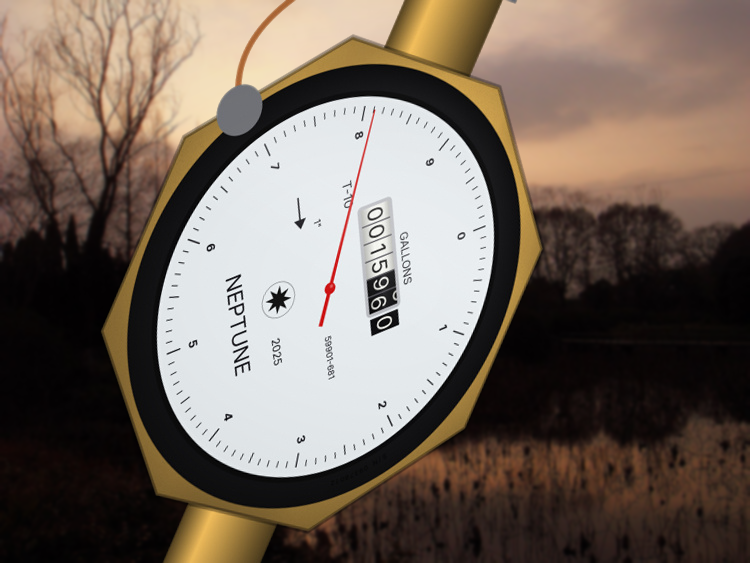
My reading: 15958.1 gal
